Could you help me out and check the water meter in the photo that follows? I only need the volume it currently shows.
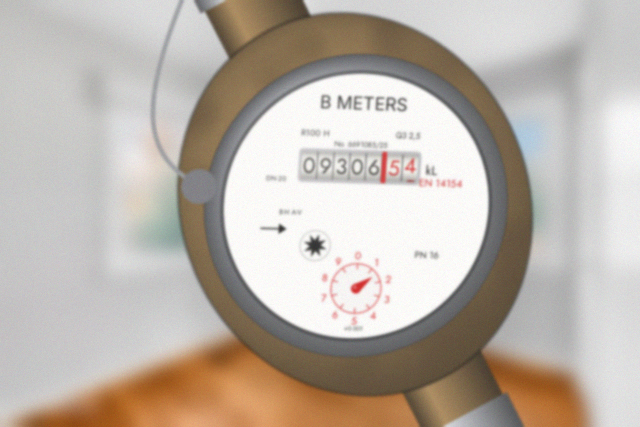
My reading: 9306.541 kL
